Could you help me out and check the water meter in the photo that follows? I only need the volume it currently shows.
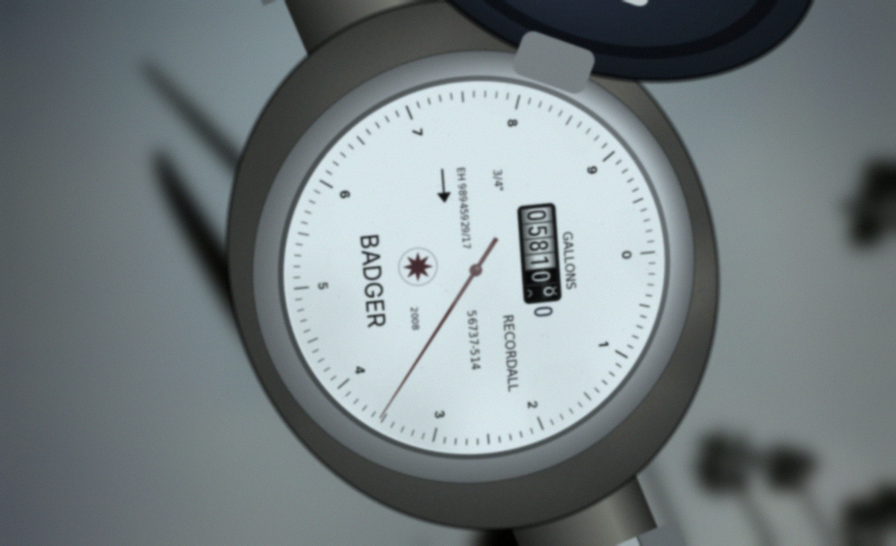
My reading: 581083.5 gal
